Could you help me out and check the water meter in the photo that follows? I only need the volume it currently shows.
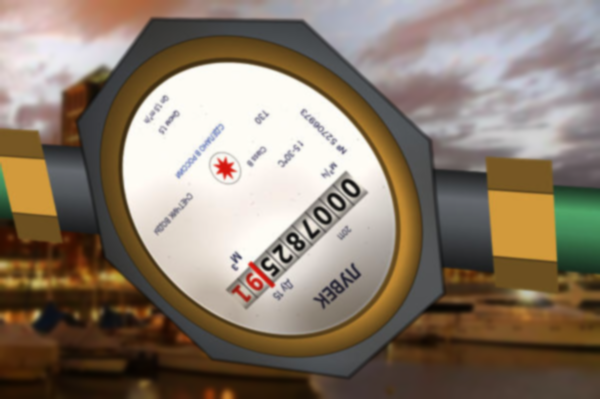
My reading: 7825.91 m³
